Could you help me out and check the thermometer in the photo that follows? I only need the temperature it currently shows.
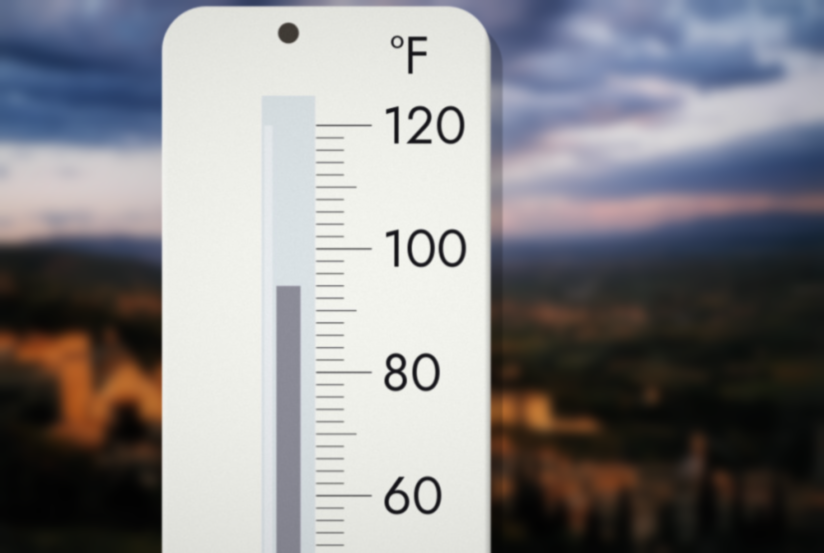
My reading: 94 °F
